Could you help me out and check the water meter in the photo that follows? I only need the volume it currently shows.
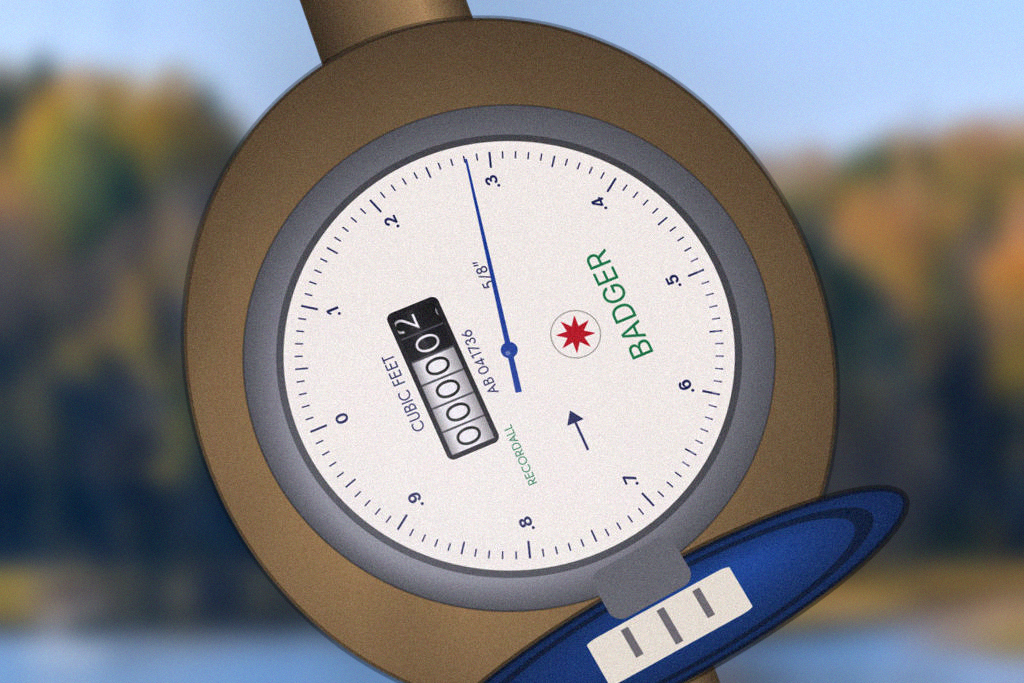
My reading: 2.28 ft³
